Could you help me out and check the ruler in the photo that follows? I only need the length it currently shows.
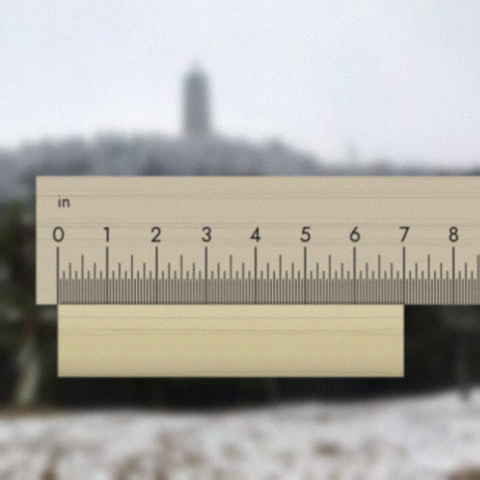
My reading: 7 in
